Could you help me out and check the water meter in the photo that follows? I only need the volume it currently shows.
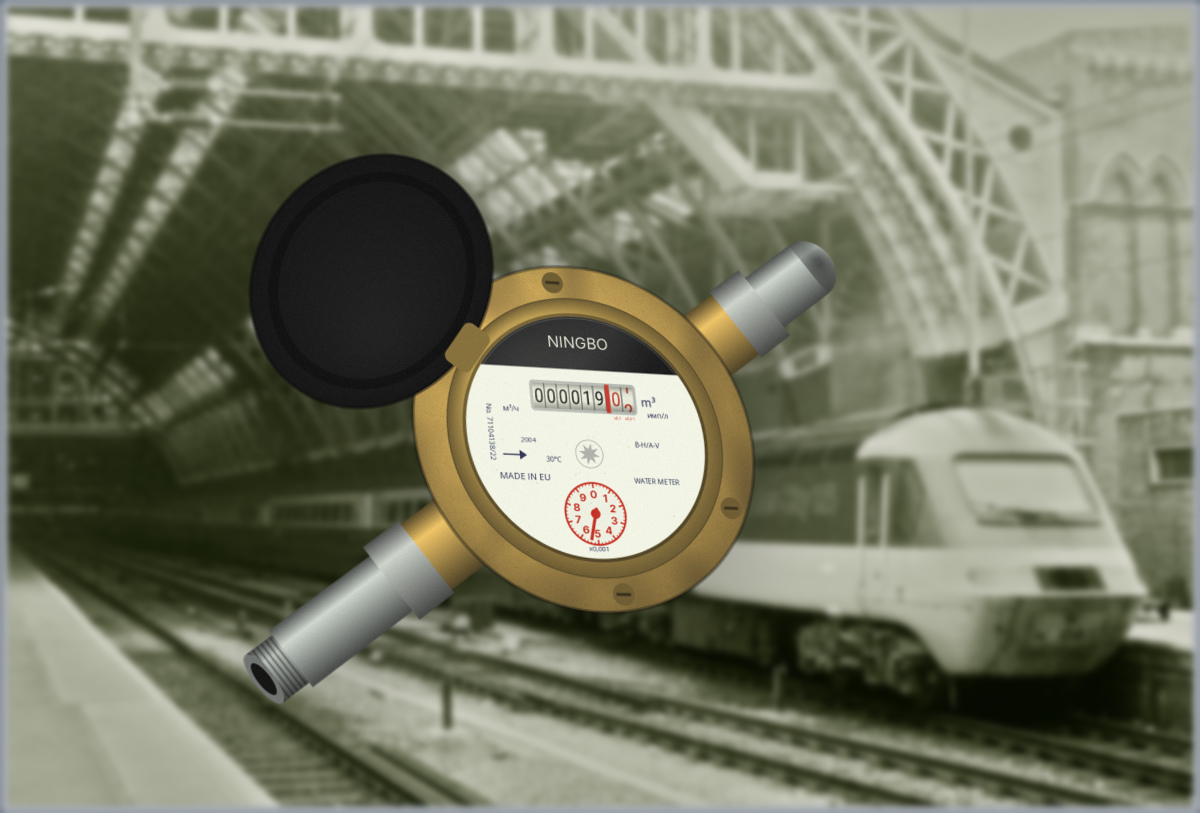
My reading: 19.015 m³
